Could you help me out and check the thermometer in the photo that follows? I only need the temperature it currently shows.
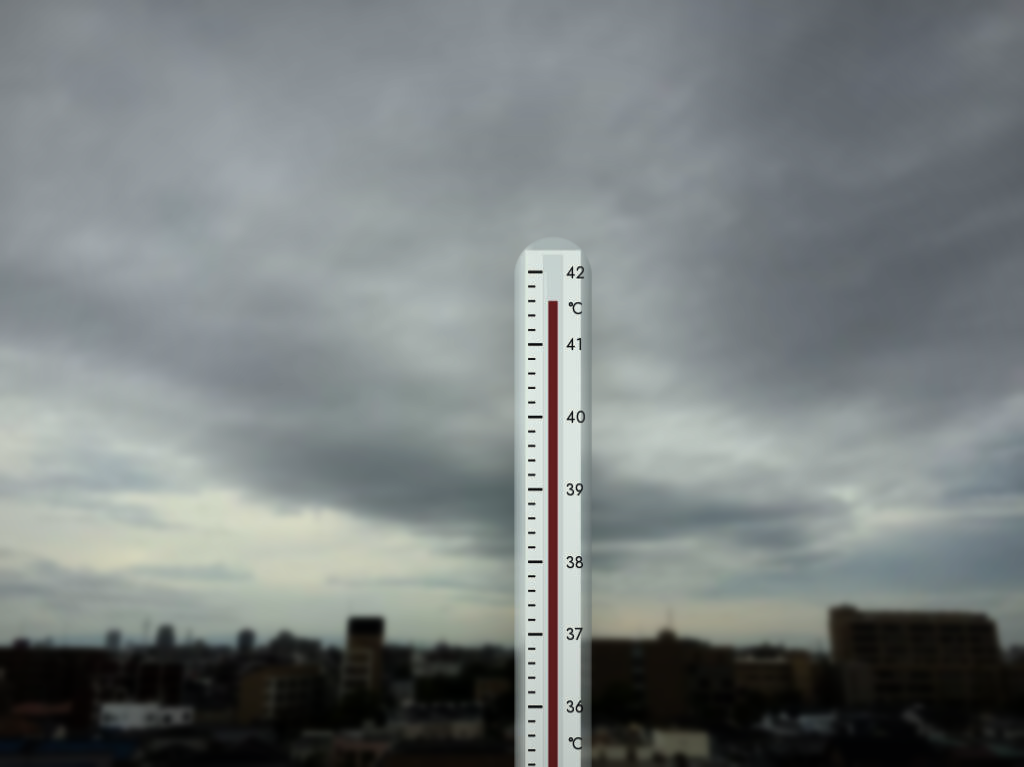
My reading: 41.6 °C
